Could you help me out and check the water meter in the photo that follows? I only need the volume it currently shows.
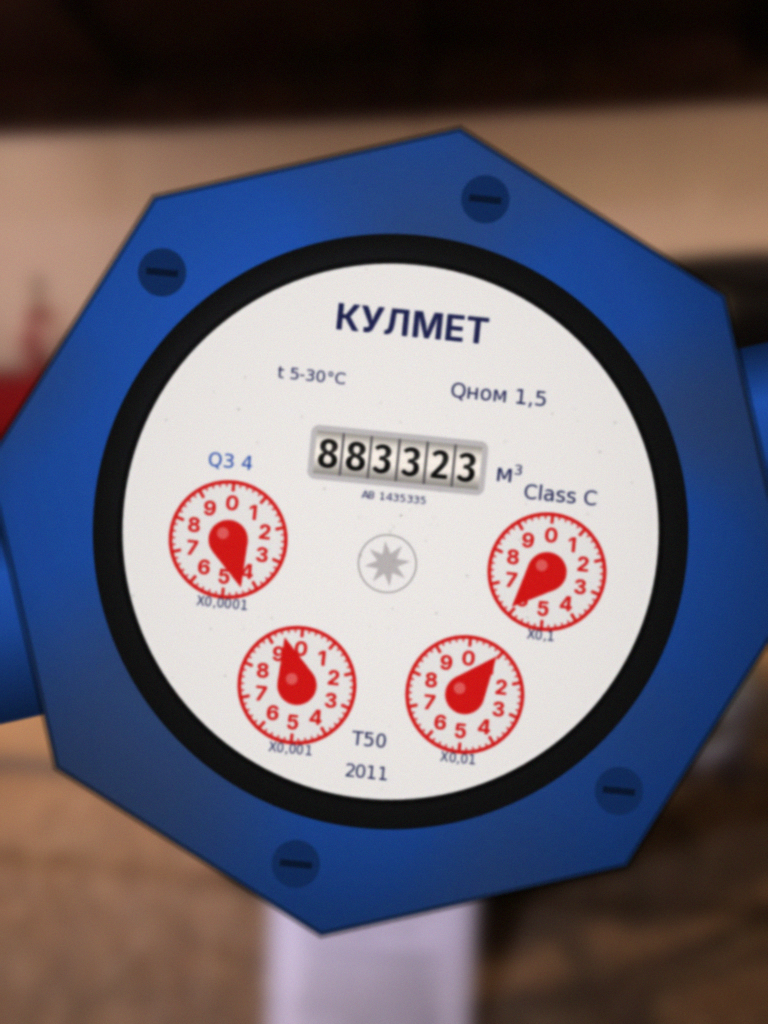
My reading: 883323.6094 m³
